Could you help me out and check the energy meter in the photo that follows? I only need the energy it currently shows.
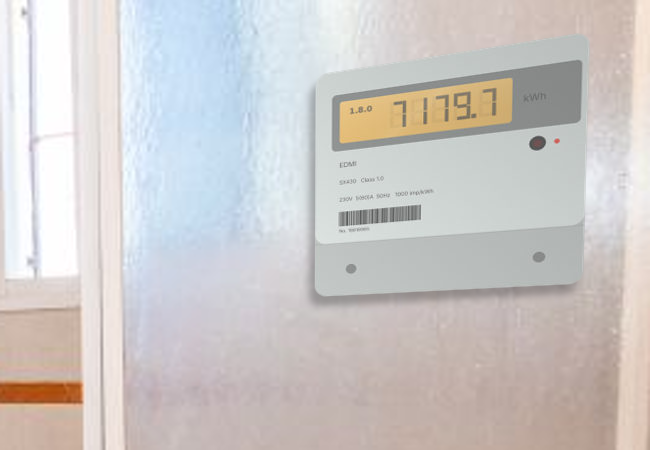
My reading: 7179.7 kWh
